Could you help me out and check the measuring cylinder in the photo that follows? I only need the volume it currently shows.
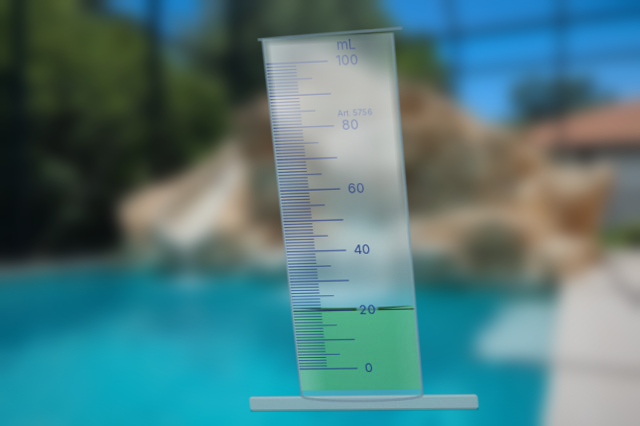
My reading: 20 mL
